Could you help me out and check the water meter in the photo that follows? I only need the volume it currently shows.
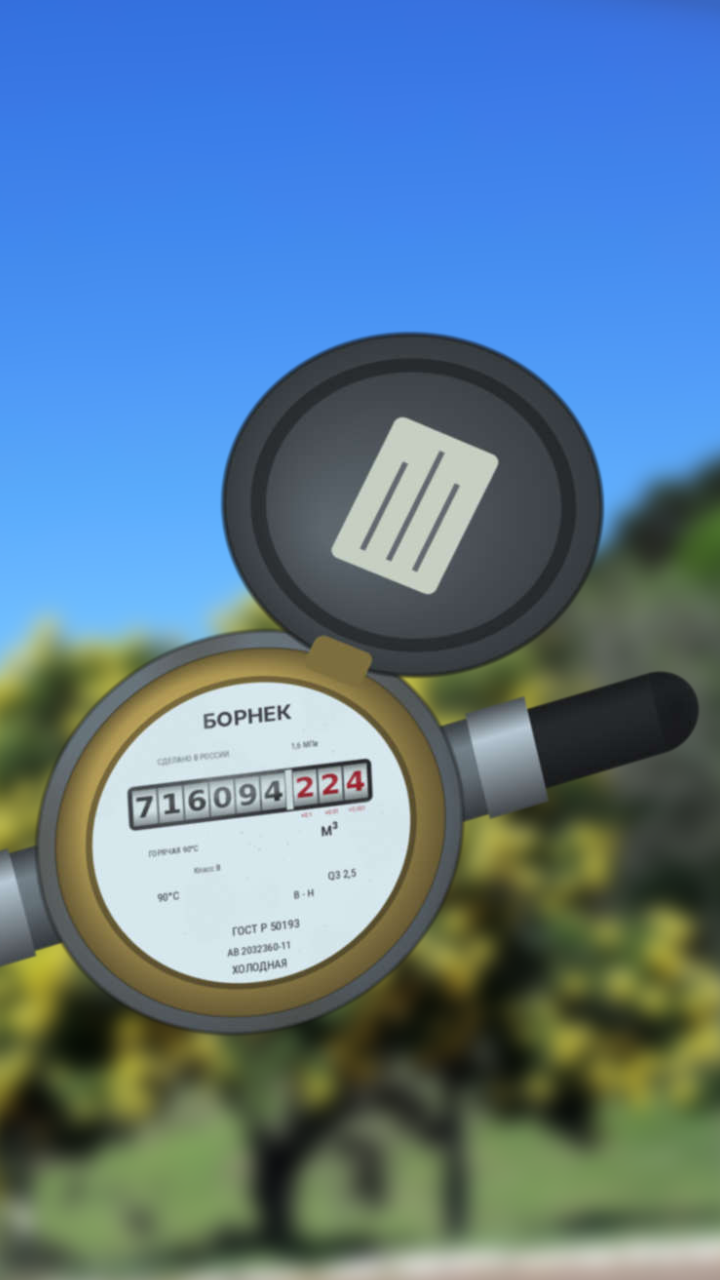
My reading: 716094.224 m³
